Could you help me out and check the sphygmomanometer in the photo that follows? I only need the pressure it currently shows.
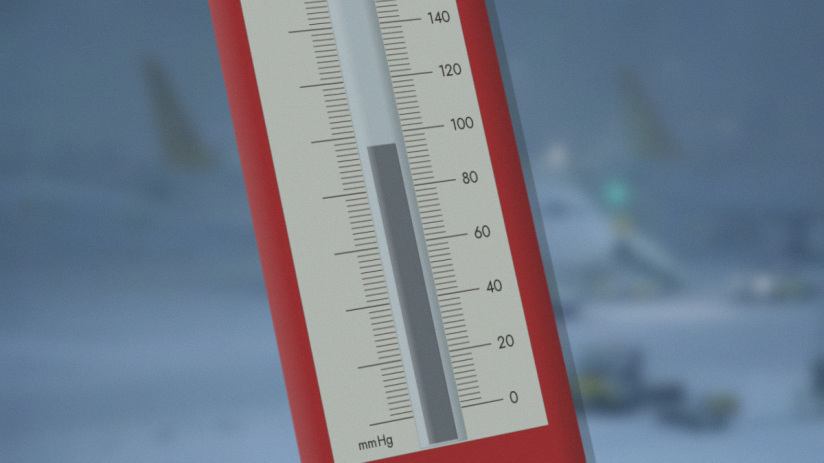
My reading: 96 mmHg
